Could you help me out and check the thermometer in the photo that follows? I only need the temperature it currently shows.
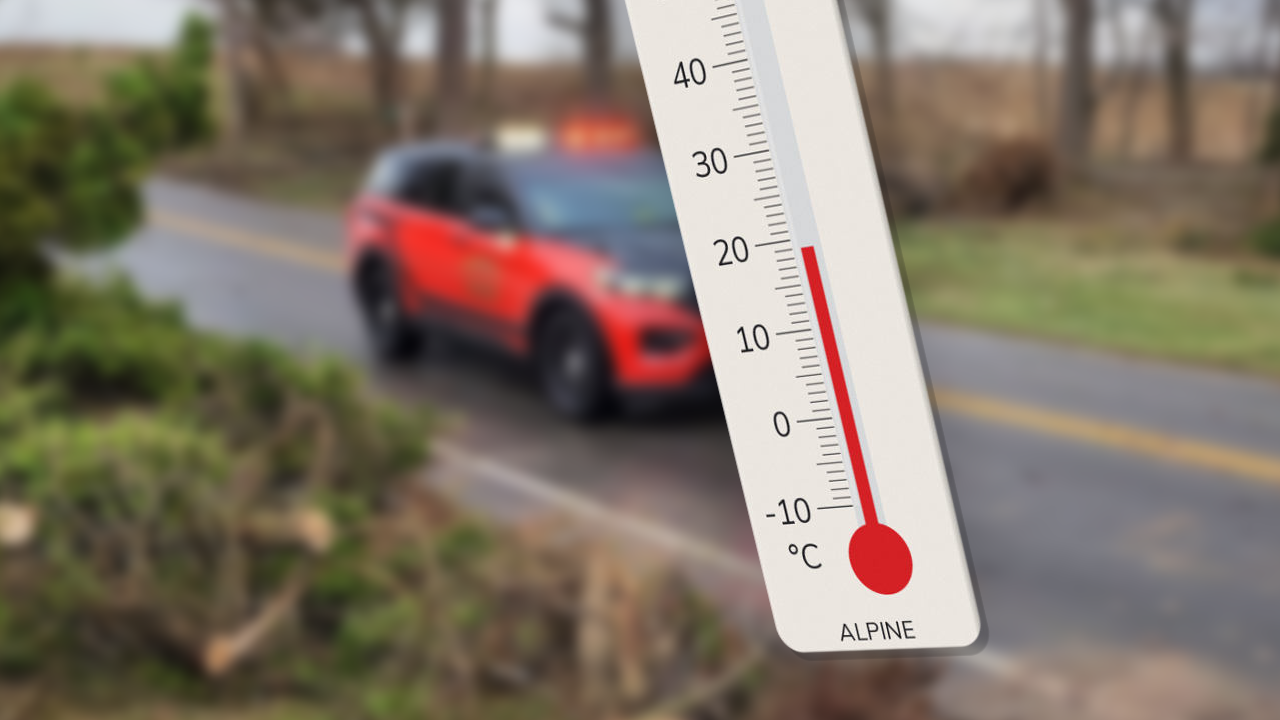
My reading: 19 °C
